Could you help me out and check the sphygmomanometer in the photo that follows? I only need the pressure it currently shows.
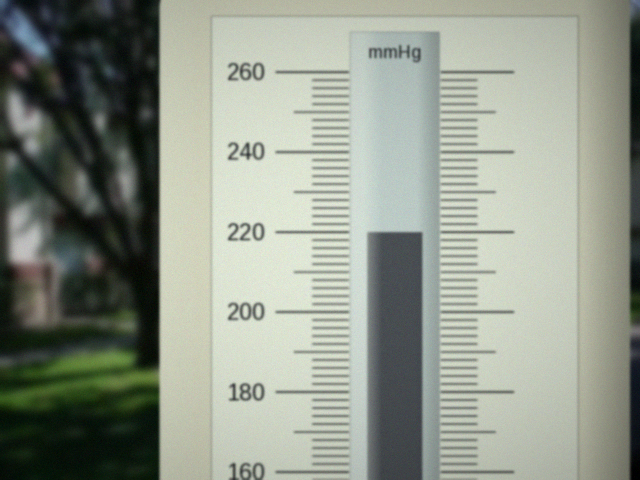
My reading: 220 mmHg
